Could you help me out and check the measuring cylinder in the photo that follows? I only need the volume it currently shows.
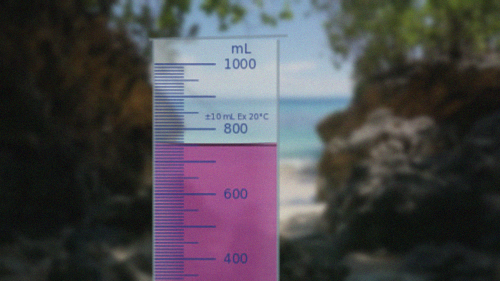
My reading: 750 mL
